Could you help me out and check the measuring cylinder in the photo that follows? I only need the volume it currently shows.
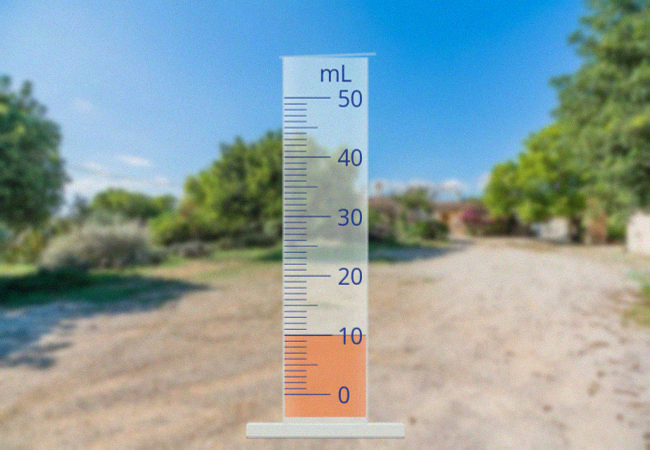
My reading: 10 mL
